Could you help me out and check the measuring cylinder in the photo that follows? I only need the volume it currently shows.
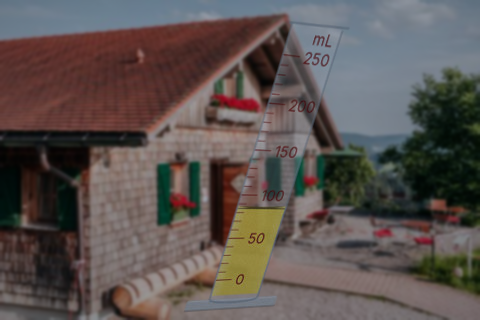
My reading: 85 mL
